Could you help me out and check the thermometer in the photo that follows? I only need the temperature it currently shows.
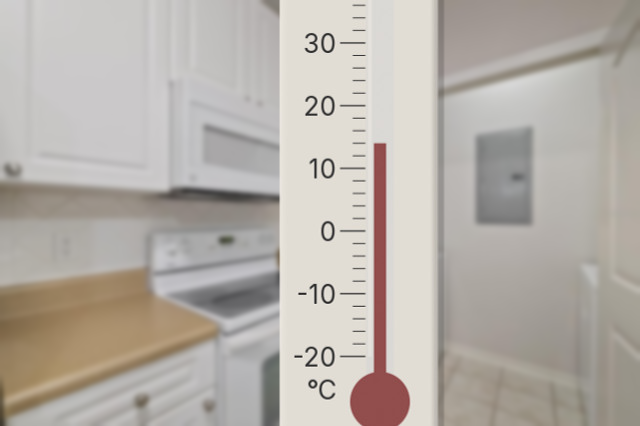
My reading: 14 °C
